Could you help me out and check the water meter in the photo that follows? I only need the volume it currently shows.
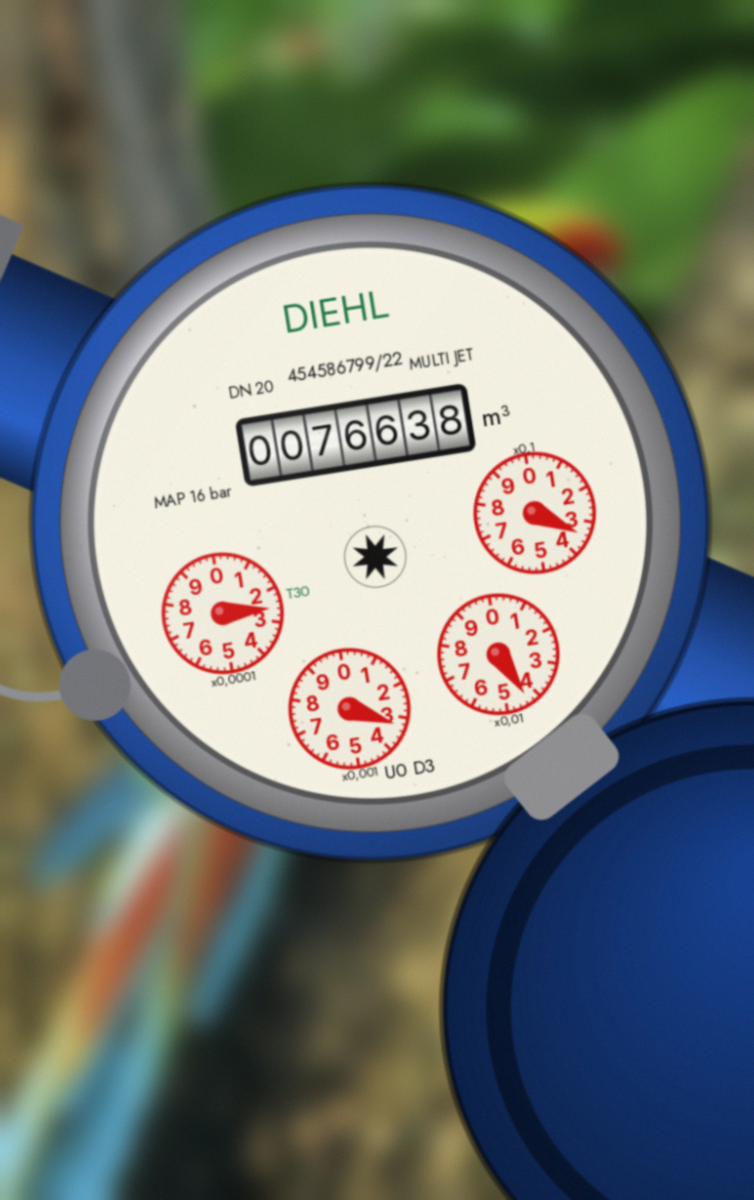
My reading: 76638.3432 m³
